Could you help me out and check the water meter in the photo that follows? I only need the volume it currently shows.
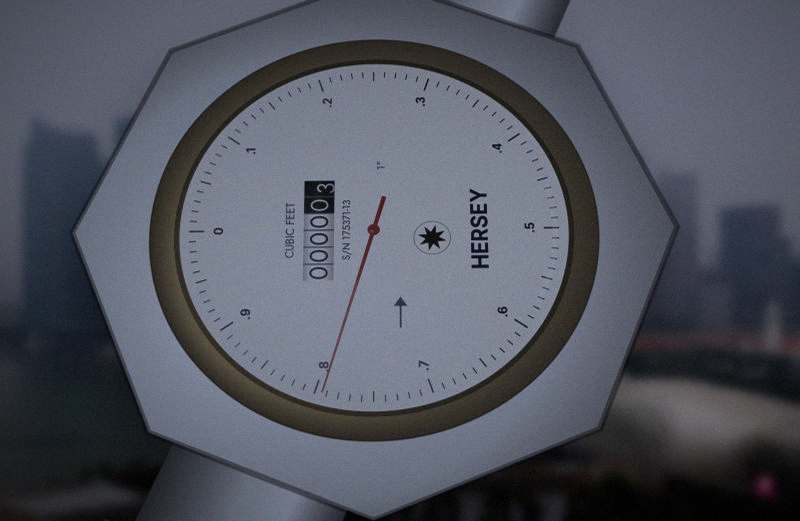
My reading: 2.79 ft³
